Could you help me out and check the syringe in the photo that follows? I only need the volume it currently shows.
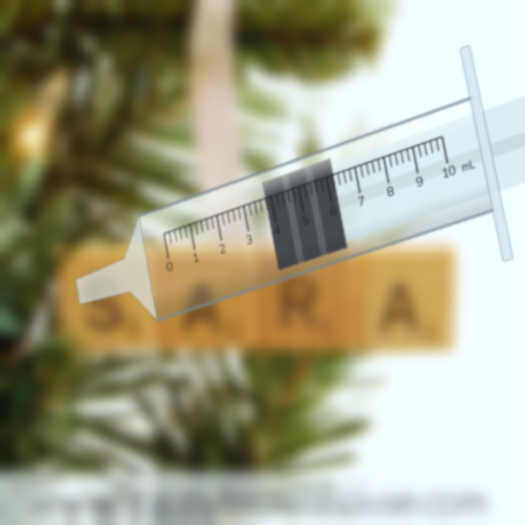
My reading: 3.8 mL
